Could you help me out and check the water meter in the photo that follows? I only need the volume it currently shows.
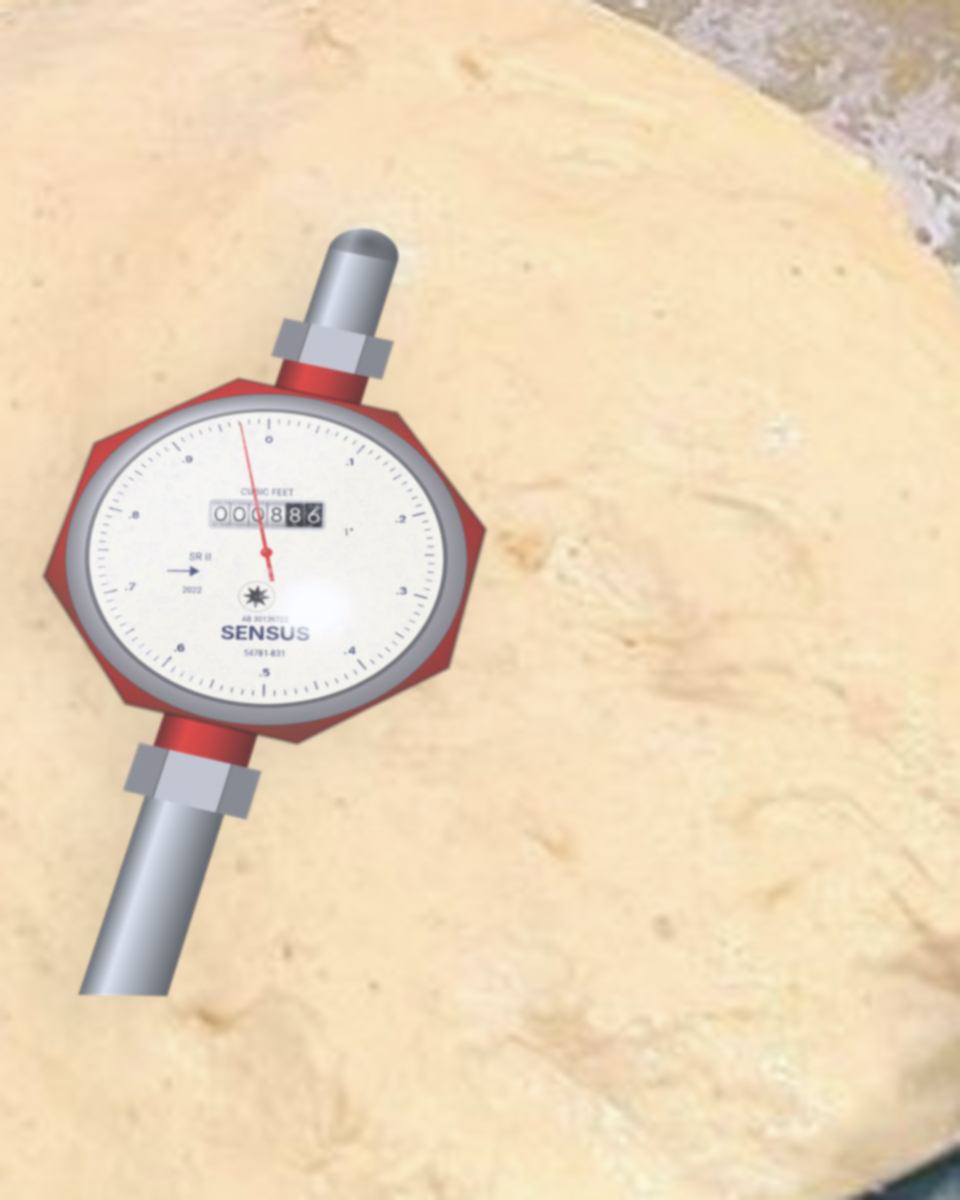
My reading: 885.97 ft³
